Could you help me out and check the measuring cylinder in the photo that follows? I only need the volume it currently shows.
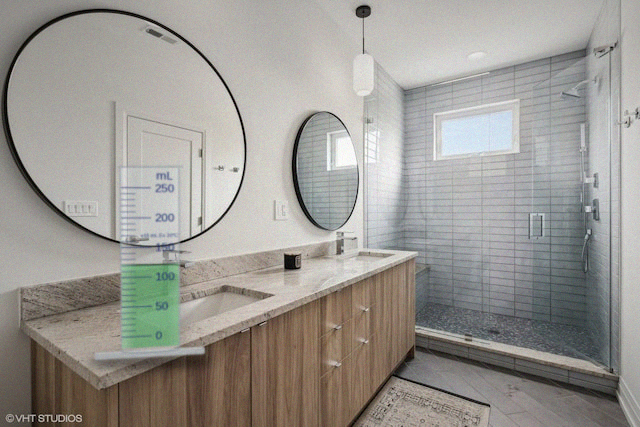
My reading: 120 mL
